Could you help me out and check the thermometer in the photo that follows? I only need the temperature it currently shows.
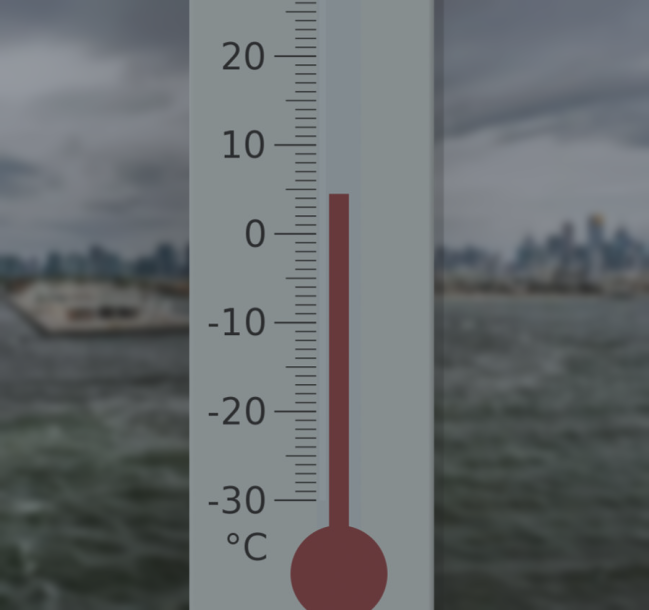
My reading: 4.5 °C
